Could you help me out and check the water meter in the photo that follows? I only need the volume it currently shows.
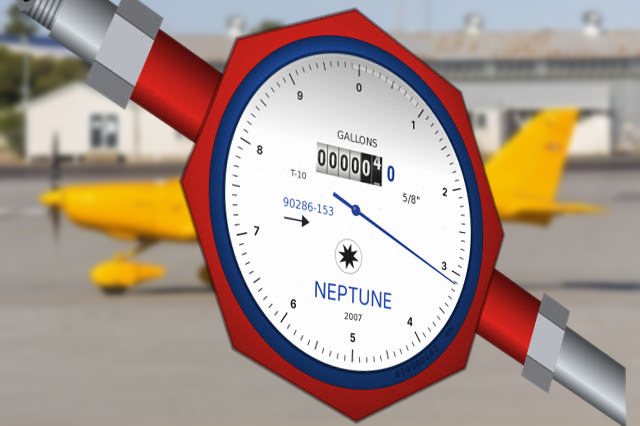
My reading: 43.1 gal
